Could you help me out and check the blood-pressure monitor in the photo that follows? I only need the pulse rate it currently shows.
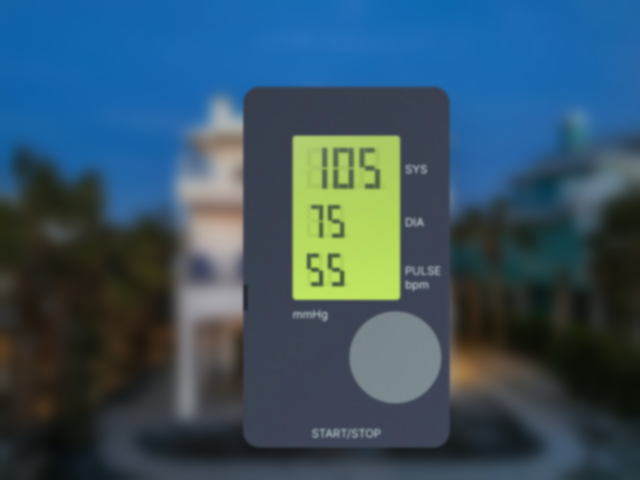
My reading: 55 bpm
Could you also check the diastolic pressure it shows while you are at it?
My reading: 75 mmHg
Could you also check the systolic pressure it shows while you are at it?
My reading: 105 mmHg
